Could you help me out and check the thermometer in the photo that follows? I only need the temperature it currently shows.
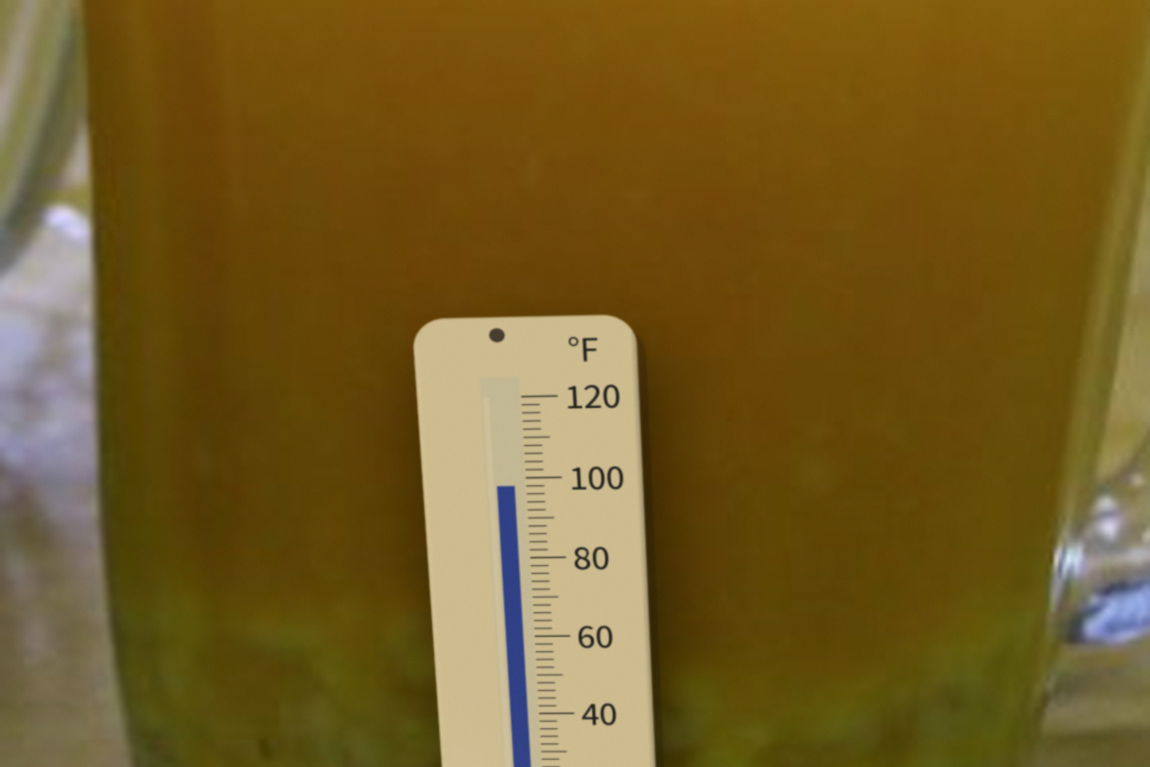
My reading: 98 °F
